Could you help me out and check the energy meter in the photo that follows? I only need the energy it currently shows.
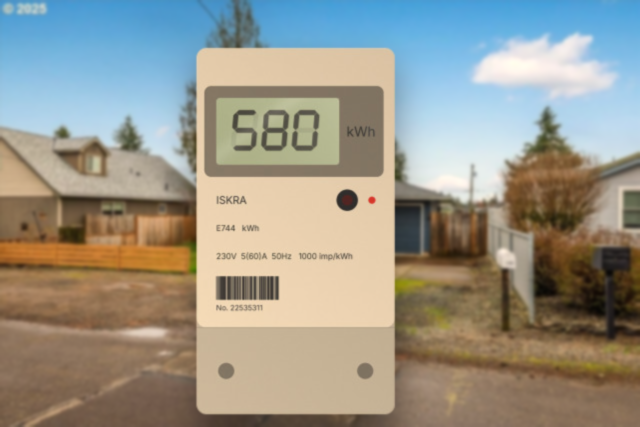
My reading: 580 kWh
